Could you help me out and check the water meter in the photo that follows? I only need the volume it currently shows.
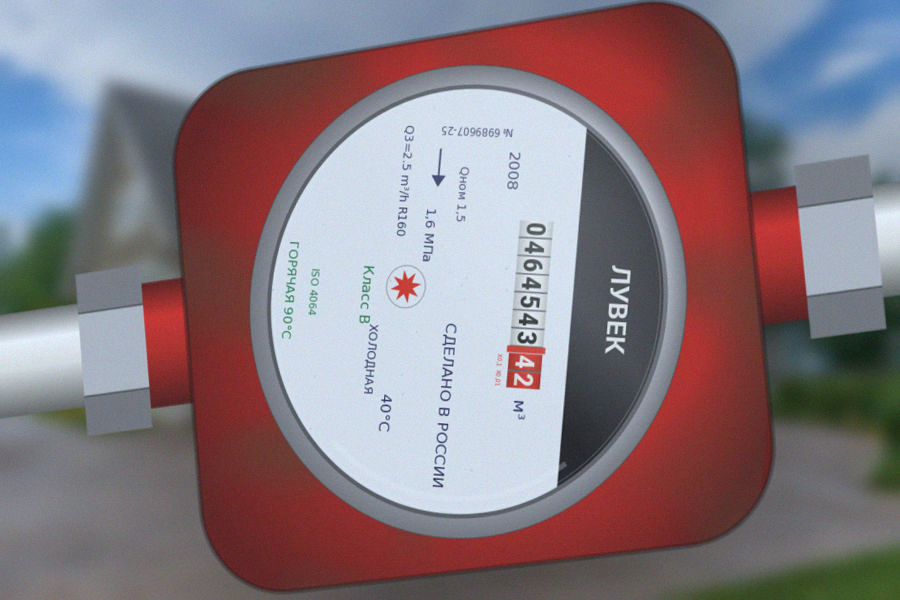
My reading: 464543.42 m³
